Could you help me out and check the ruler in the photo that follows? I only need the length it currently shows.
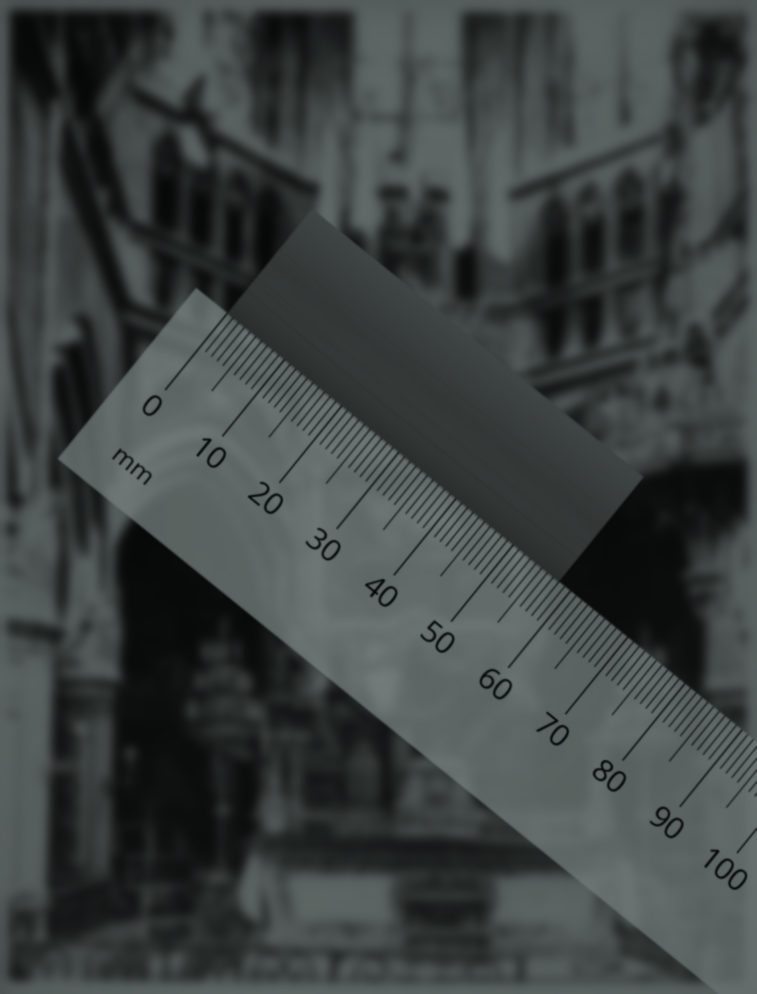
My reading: 58 mm
